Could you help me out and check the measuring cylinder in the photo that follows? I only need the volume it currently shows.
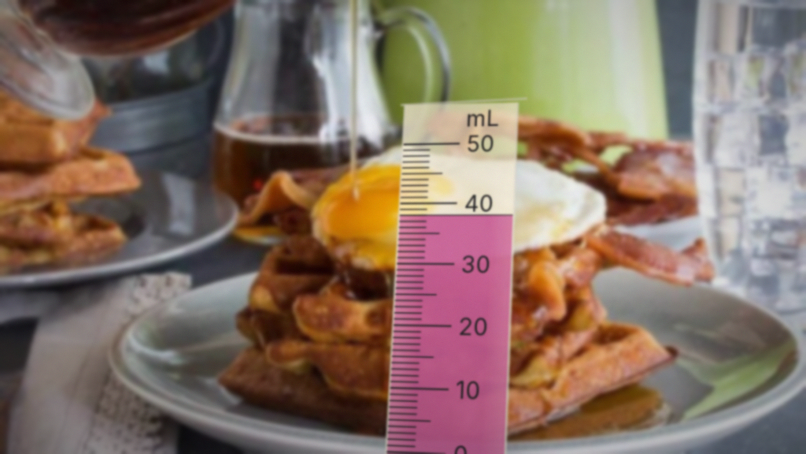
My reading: 38 mL
